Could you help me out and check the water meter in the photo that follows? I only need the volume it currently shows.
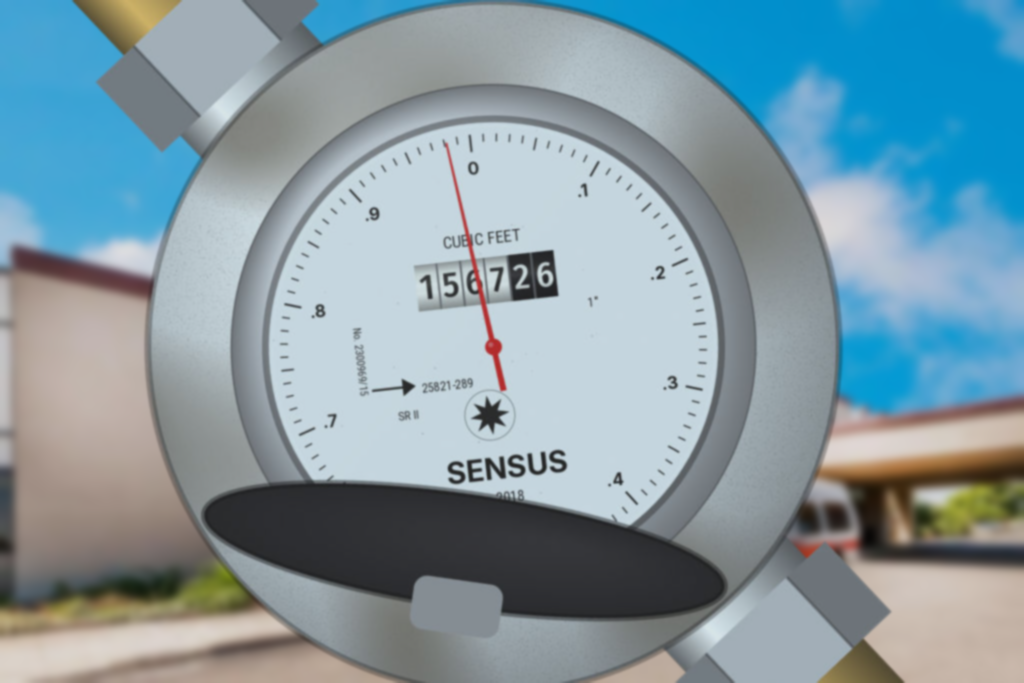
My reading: 156725.98 ft³
